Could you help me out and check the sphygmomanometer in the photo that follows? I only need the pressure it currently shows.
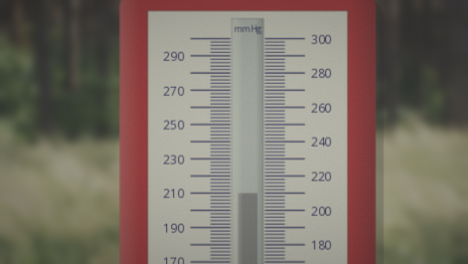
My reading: 210 mmHg
